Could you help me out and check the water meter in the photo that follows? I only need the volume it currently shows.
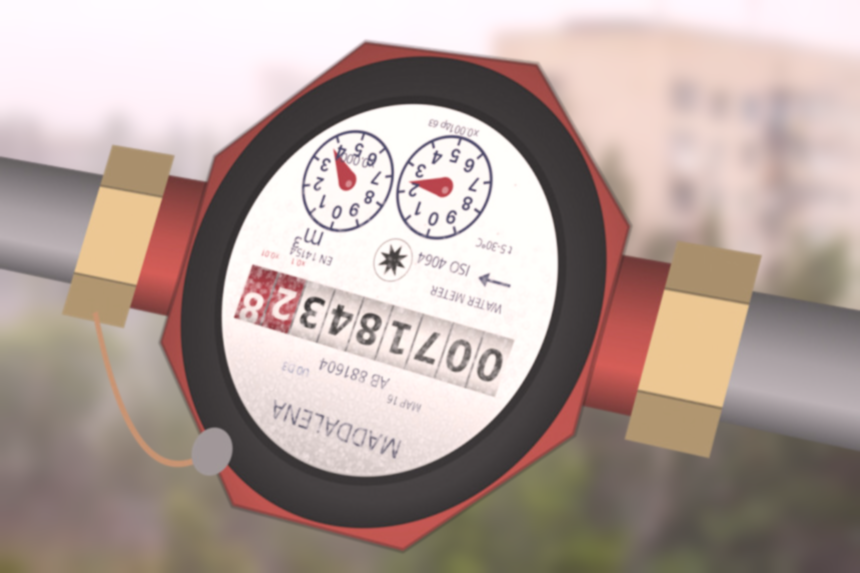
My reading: 71843.2823 m³
